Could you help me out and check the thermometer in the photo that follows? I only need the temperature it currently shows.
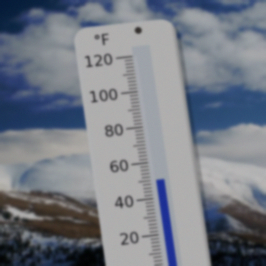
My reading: 50 °F
